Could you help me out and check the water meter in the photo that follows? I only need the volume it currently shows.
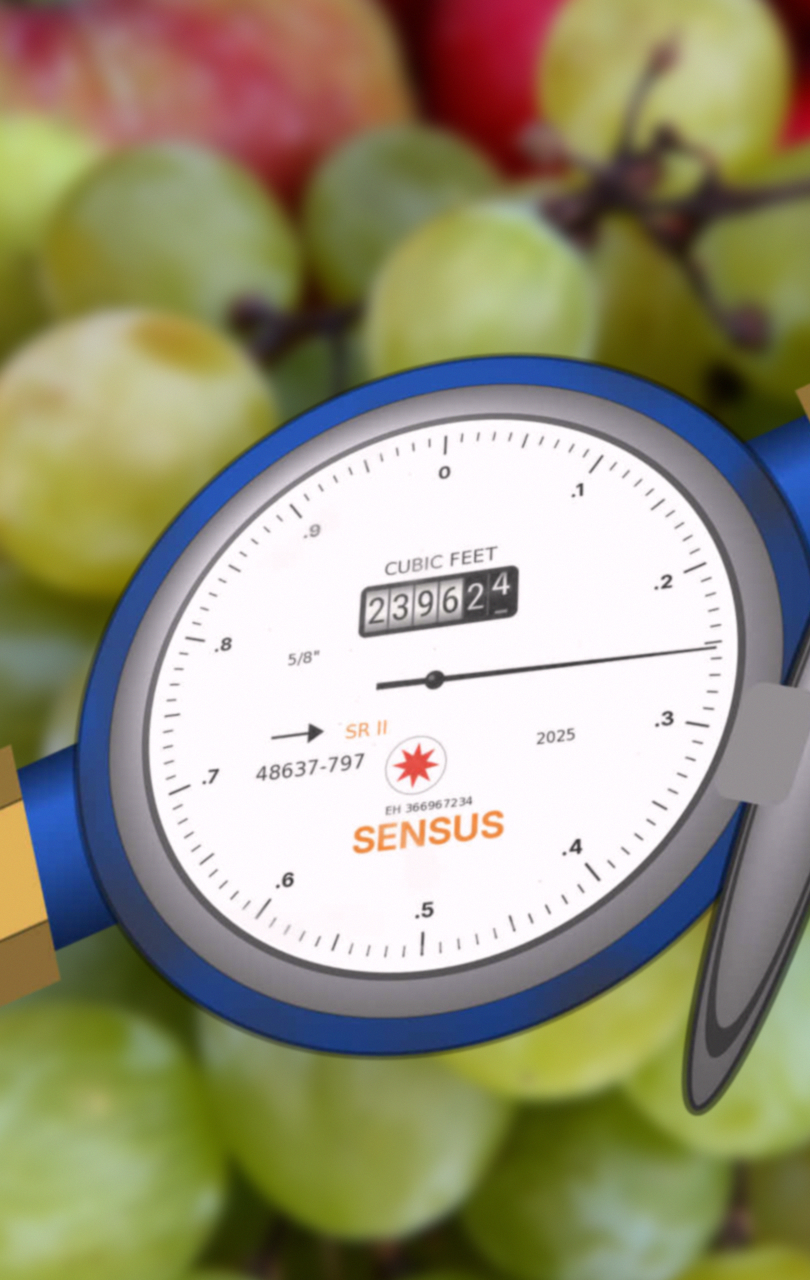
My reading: 239624.25 ft³
